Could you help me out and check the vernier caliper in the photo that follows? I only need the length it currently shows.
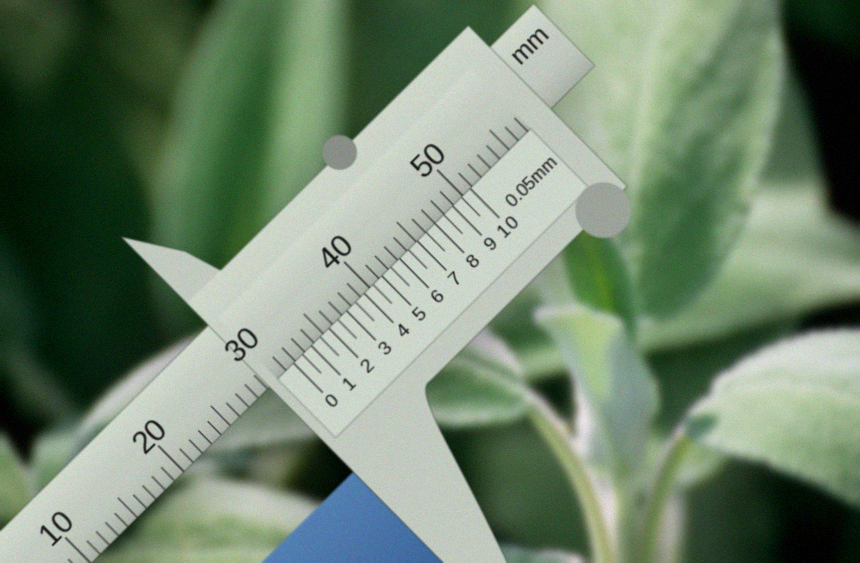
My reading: 31.8 mm
